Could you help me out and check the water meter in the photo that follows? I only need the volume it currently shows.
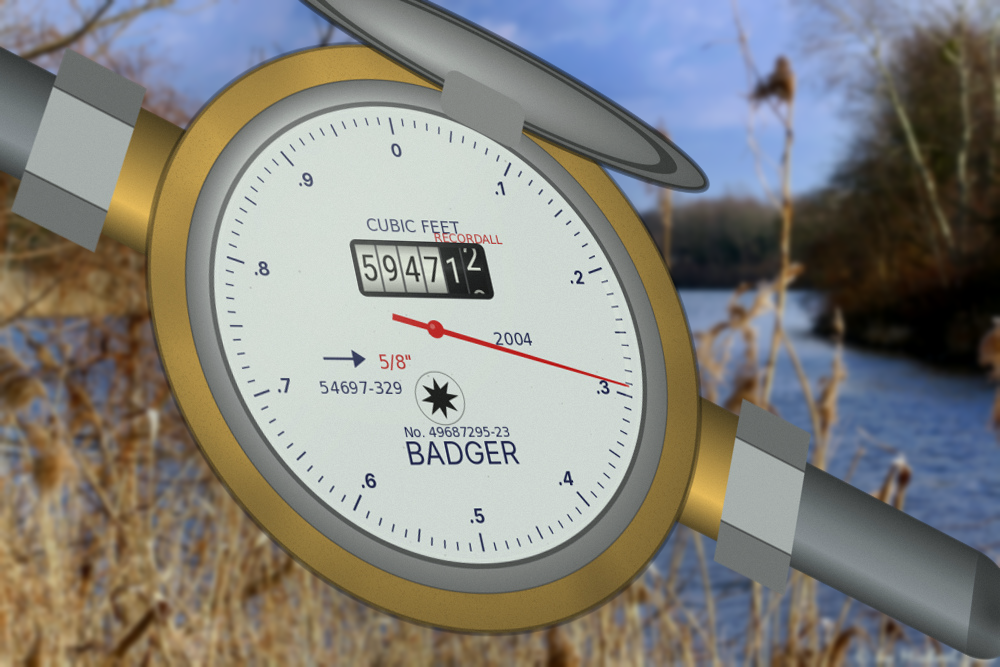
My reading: 594712.29 ft³
